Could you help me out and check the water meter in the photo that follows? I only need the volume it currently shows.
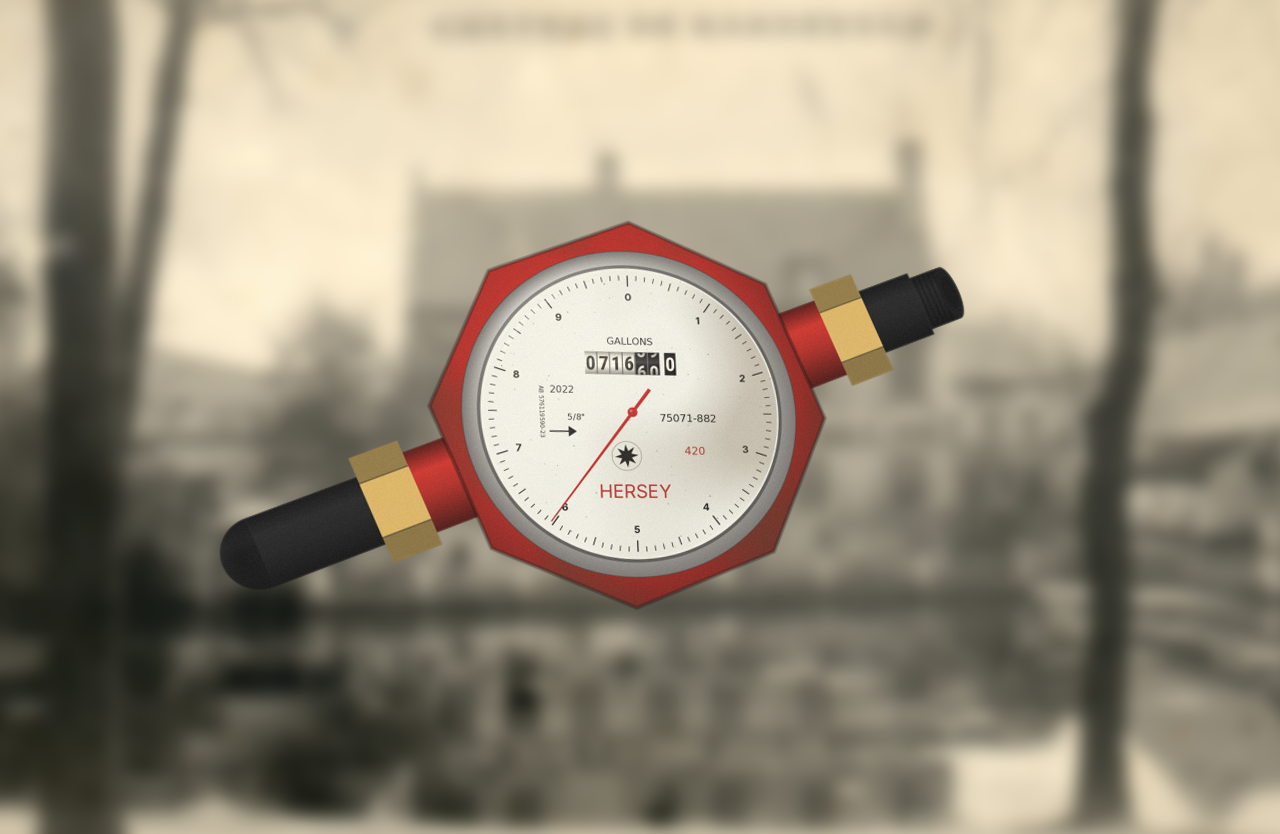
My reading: 716596.0 gal
